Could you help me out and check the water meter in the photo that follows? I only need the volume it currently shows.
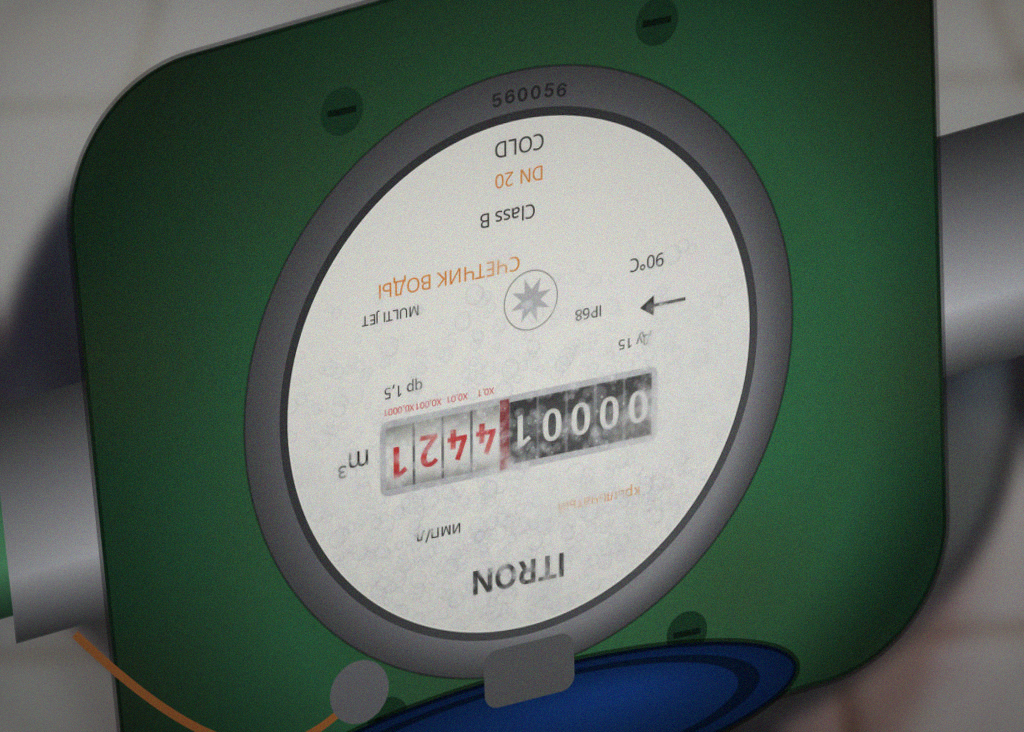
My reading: 1.4421 m³
